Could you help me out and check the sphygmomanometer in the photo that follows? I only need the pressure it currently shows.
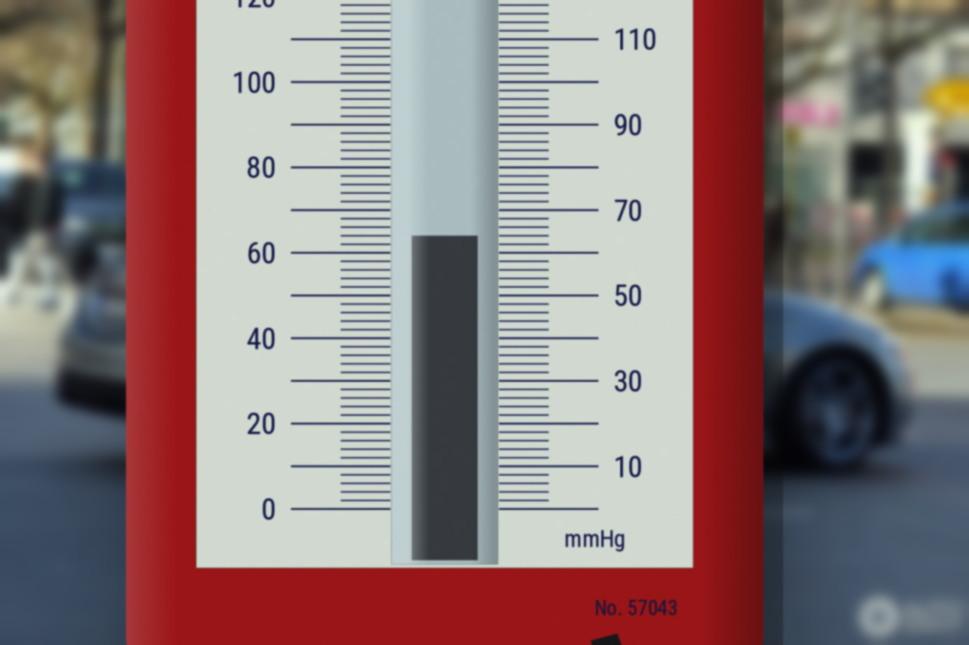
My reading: 64 mmHg
